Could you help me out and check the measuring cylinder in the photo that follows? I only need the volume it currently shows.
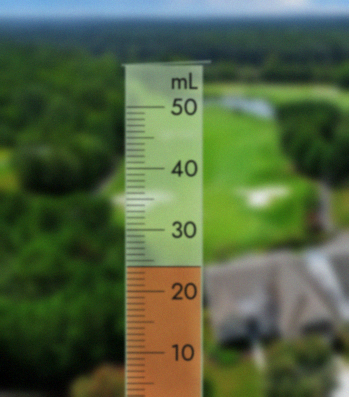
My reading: 24 mL
